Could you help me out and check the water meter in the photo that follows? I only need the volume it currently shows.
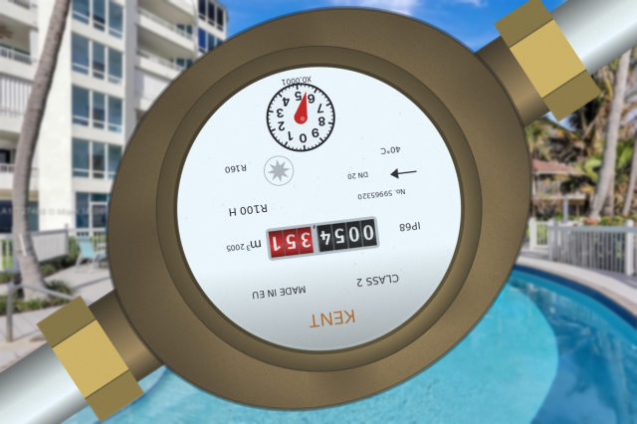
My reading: 54.3515 m³
